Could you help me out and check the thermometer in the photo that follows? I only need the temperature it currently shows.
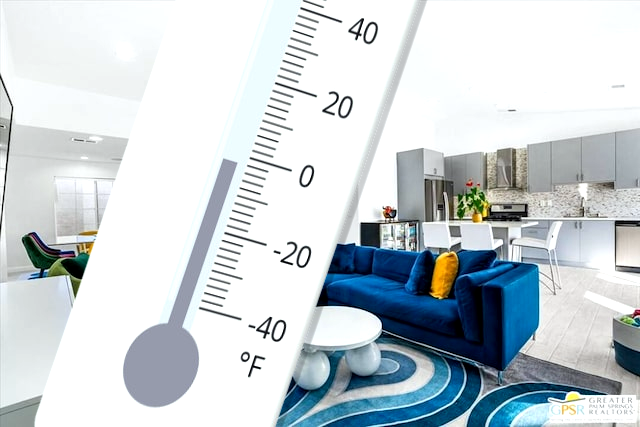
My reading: -2 °F
